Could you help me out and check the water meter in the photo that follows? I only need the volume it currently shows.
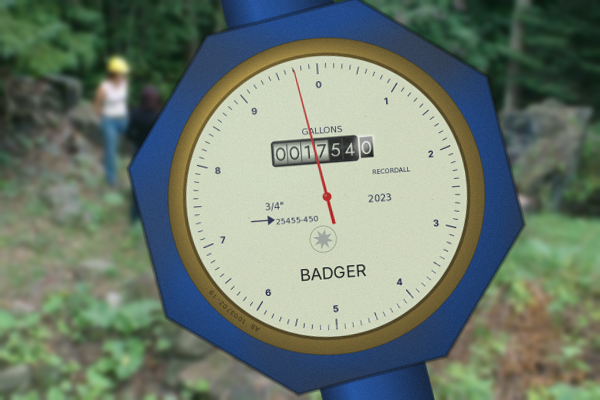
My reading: 17539.7 gal
